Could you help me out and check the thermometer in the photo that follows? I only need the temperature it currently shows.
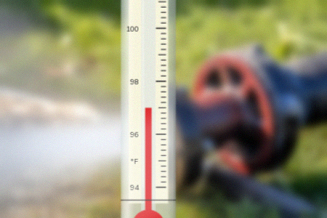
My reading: 97 °F
